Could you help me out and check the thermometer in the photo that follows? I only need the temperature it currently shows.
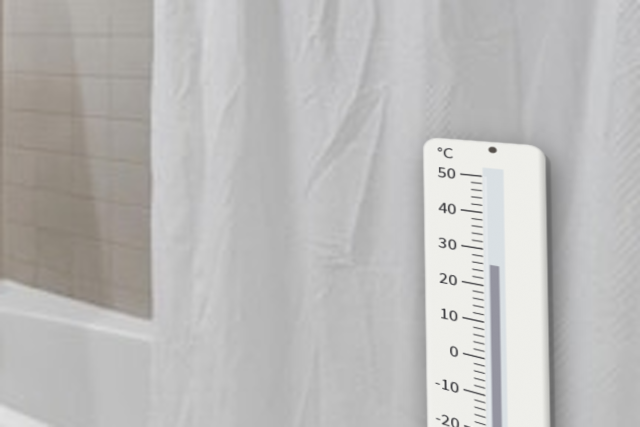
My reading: 26 °C
